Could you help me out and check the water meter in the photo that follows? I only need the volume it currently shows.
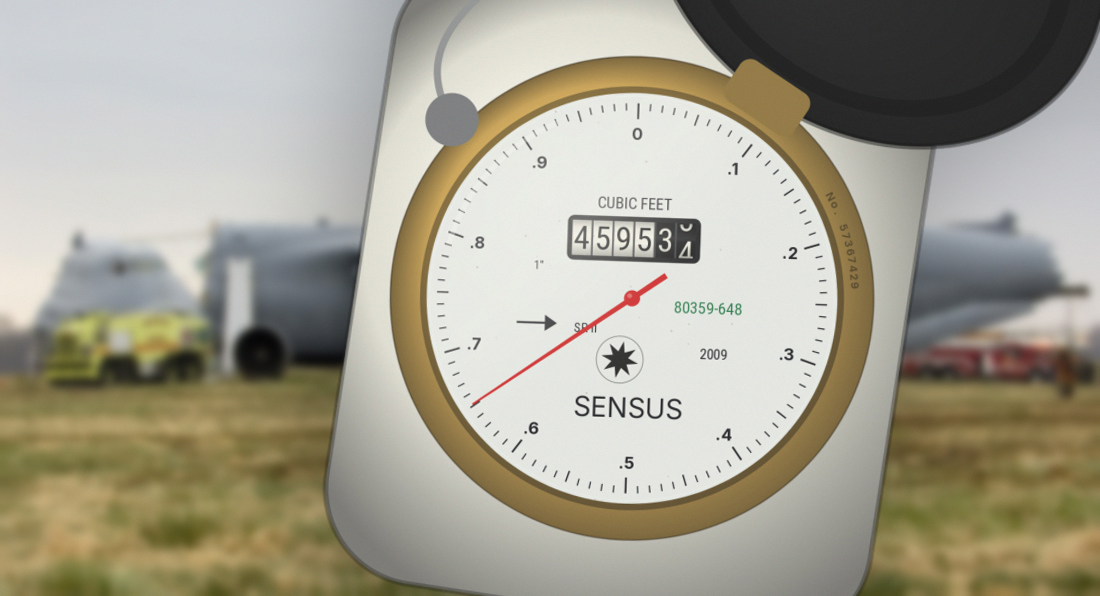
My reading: 459533.65 ft³
